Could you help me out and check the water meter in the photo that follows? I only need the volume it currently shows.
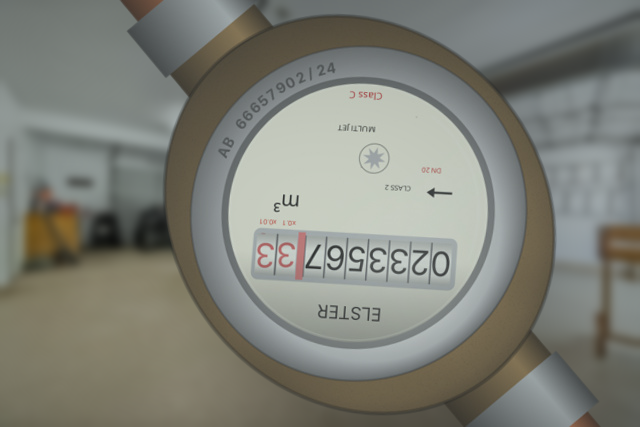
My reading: 233567.33 m³
